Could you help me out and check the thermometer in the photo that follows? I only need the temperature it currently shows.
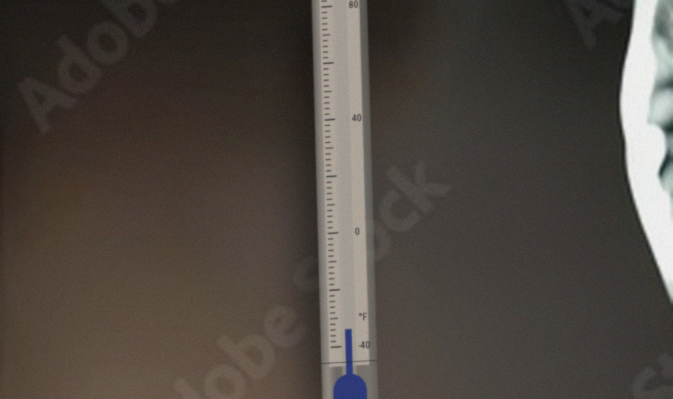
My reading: -34 °F
